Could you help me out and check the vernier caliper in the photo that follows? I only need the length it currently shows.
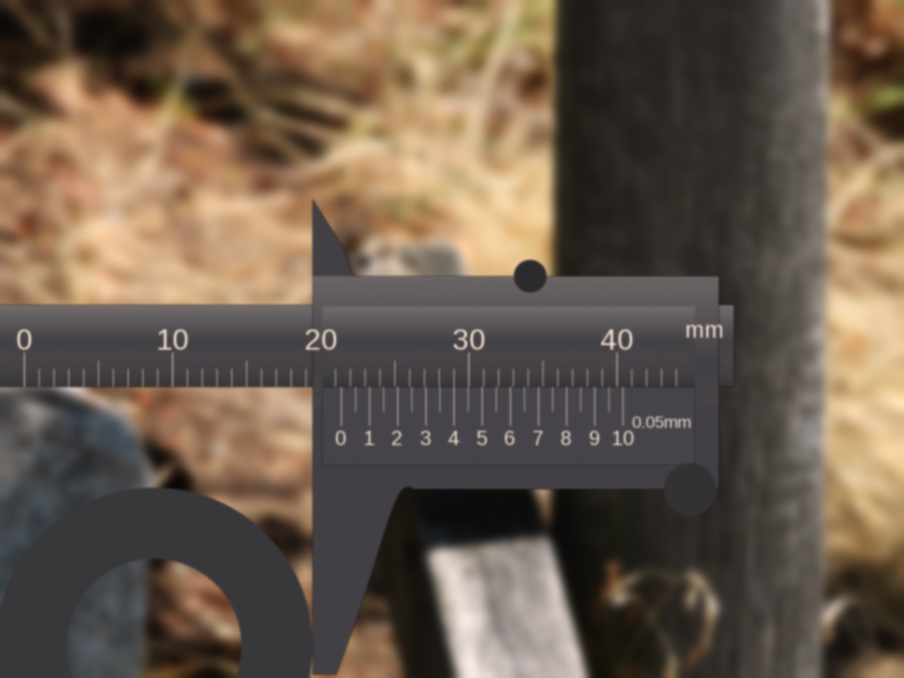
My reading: 21.4 mm
